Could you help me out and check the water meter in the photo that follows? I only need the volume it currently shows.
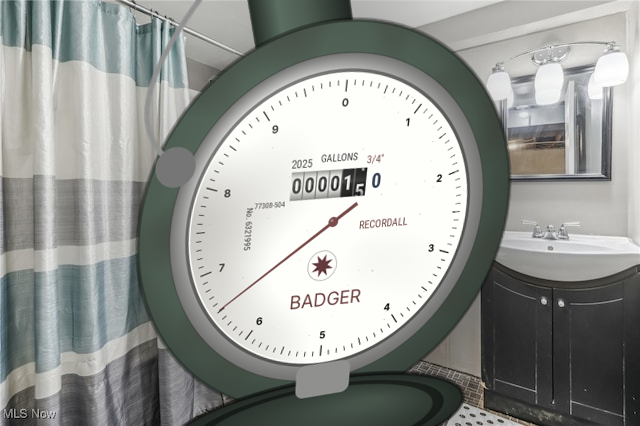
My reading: 146.5 gal
